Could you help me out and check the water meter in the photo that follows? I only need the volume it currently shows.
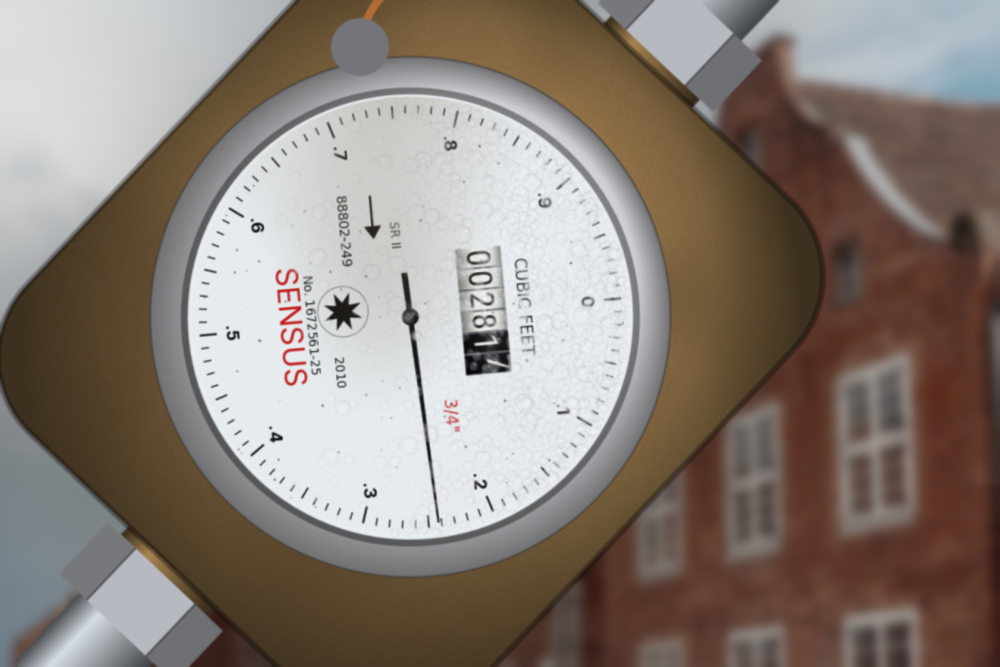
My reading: 2817.24 ft³
